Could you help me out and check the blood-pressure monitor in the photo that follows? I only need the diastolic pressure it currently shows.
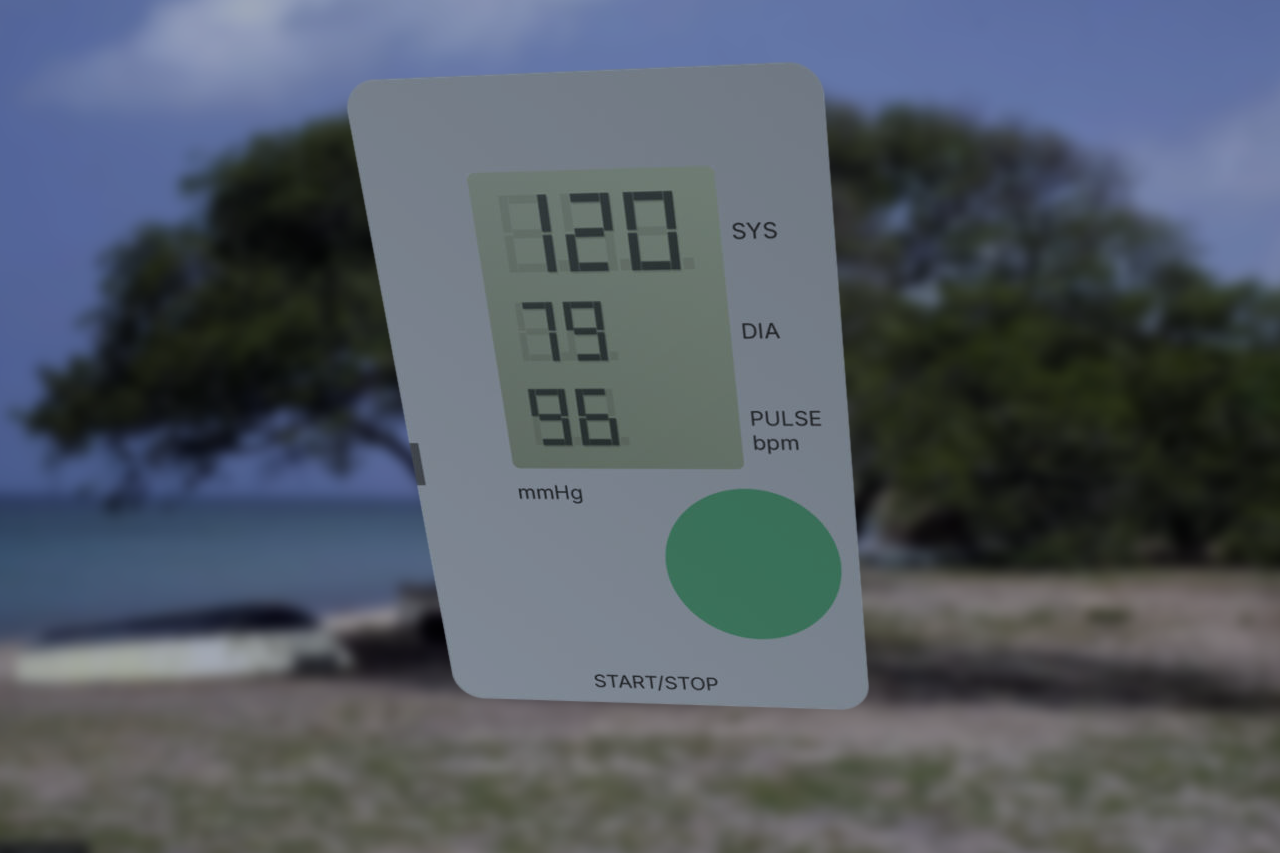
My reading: 79 mmHg
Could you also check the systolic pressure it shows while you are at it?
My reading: 120 mmHg
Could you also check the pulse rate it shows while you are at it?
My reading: 96 bpm
